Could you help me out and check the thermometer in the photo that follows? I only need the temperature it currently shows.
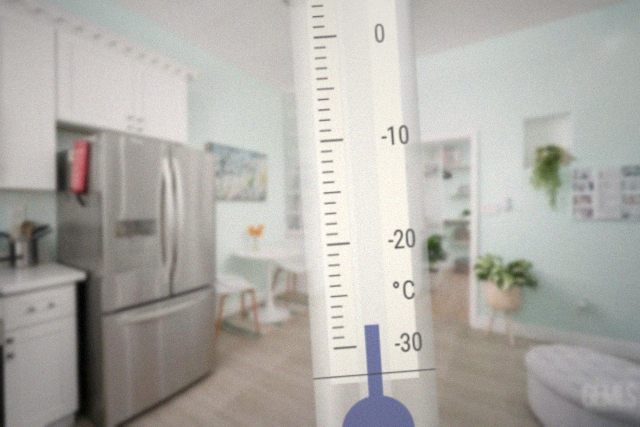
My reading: -28 °C
